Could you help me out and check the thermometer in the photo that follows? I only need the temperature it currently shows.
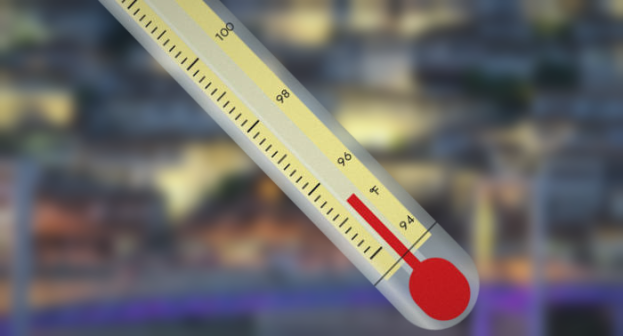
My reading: 95.3 °F
